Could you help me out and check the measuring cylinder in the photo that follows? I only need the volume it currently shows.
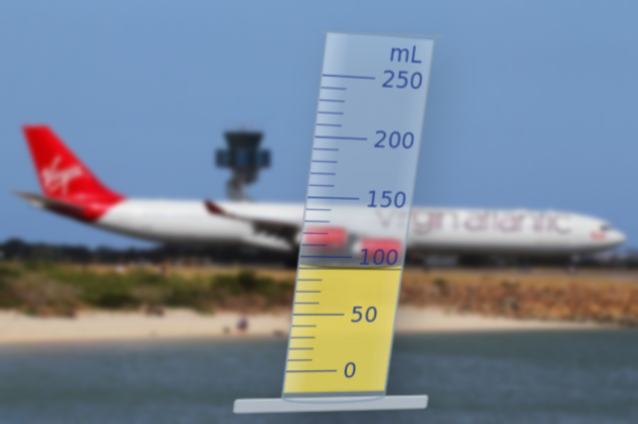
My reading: 90 mL
